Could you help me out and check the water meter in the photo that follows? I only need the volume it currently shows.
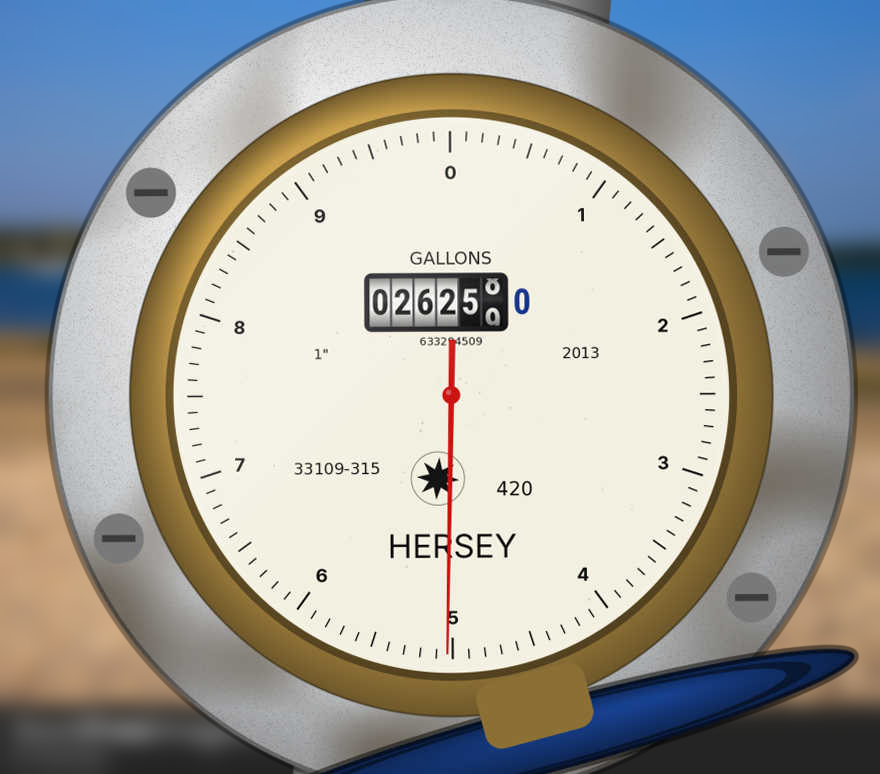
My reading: 262585.0 gal
